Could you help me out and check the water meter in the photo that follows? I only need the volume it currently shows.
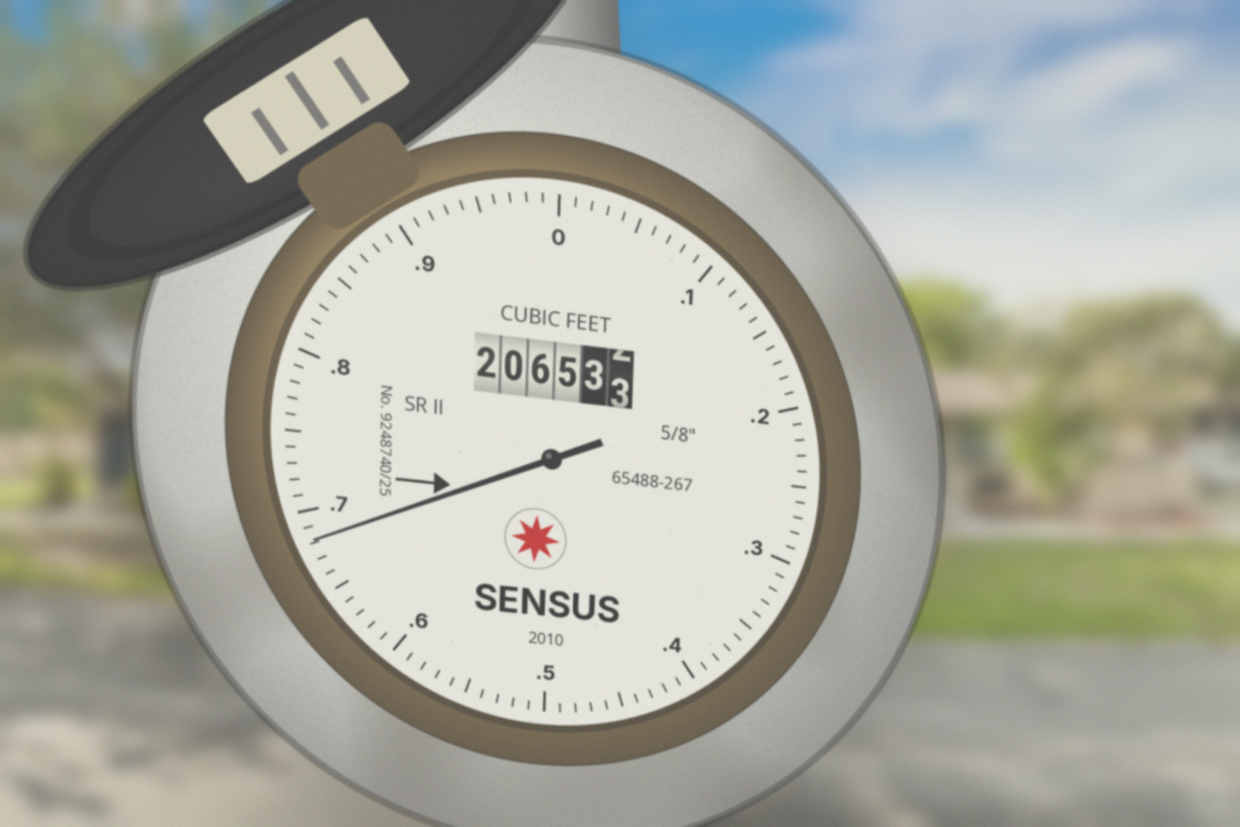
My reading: 206532.68 ft³
